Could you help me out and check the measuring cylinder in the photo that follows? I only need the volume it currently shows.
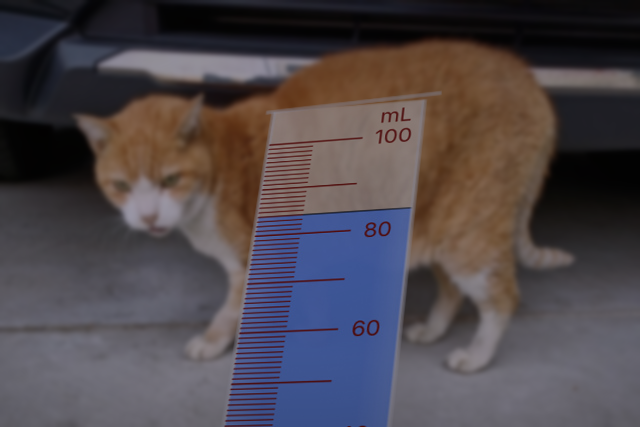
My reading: 84 mL
